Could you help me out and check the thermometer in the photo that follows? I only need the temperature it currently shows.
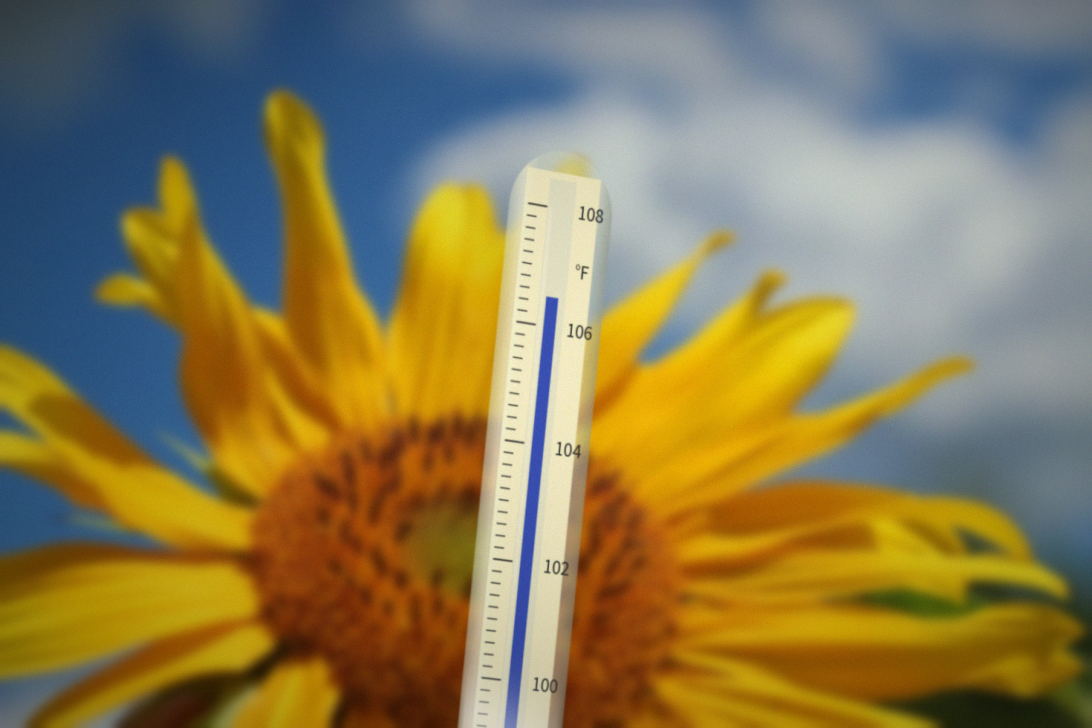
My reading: 106.5 °F
